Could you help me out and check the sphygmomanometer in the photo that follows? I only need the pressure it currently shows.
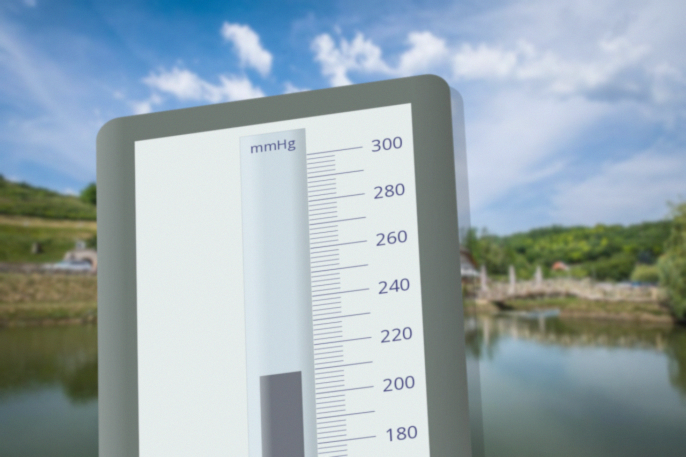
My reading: 210 mmHg
